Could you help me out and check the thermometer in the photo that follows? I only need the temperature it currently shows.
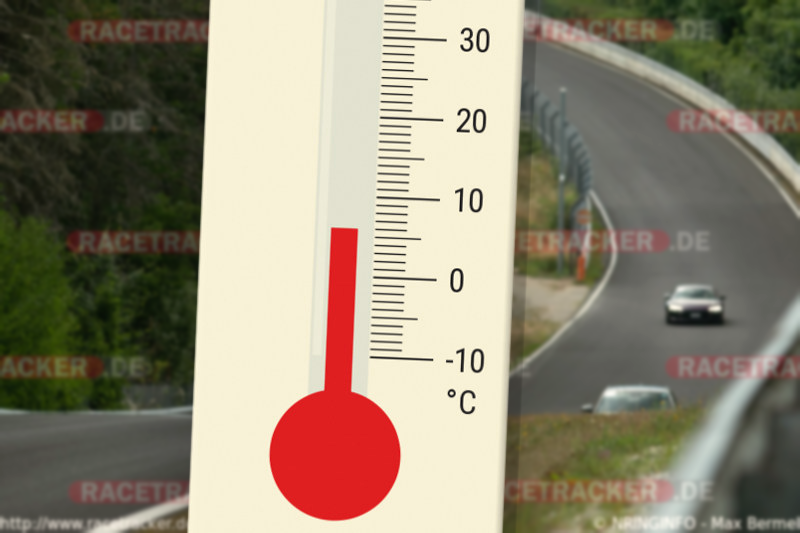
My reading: 6 °C
